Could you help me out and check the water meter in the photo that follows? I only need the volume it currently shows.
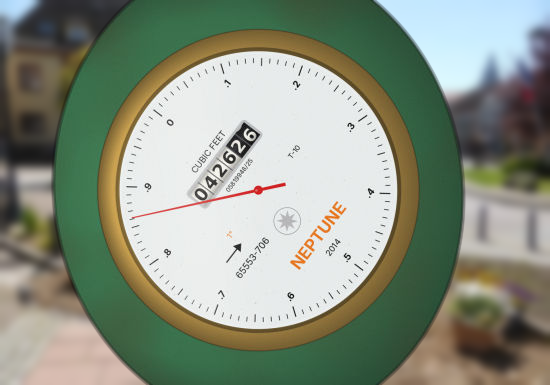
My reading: 42625.86 ft³
